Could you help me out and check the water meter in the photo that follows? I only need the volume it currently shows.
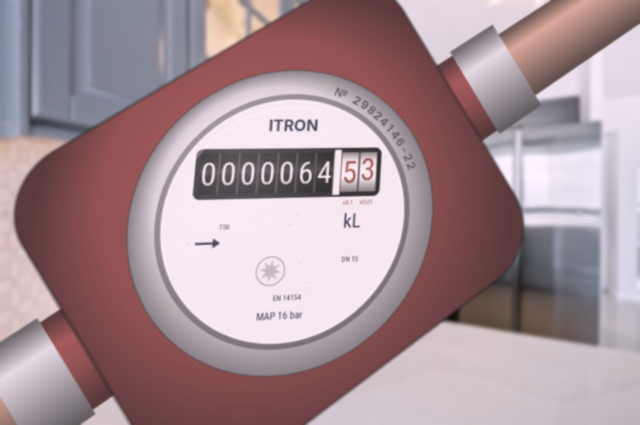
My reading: 64.53 kL
